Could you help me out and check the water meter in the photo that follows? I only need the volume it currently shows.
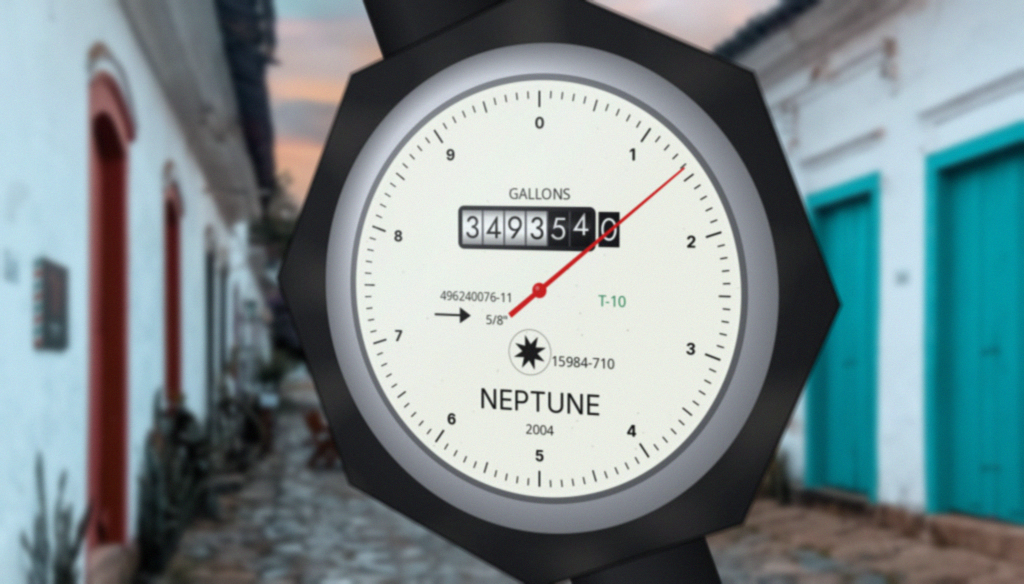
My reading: 3493541.4 gal
